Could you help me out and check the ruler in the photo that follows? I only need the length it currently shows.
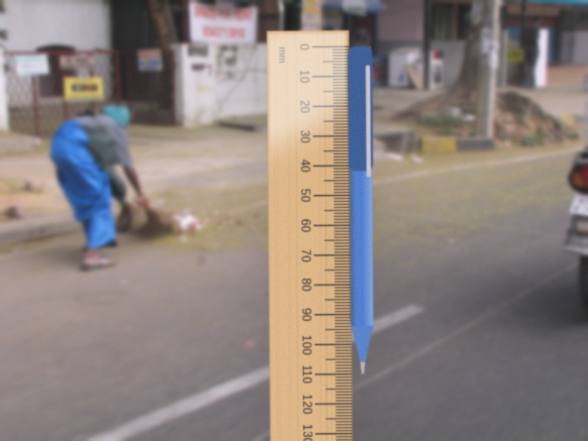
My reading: 110 mm
